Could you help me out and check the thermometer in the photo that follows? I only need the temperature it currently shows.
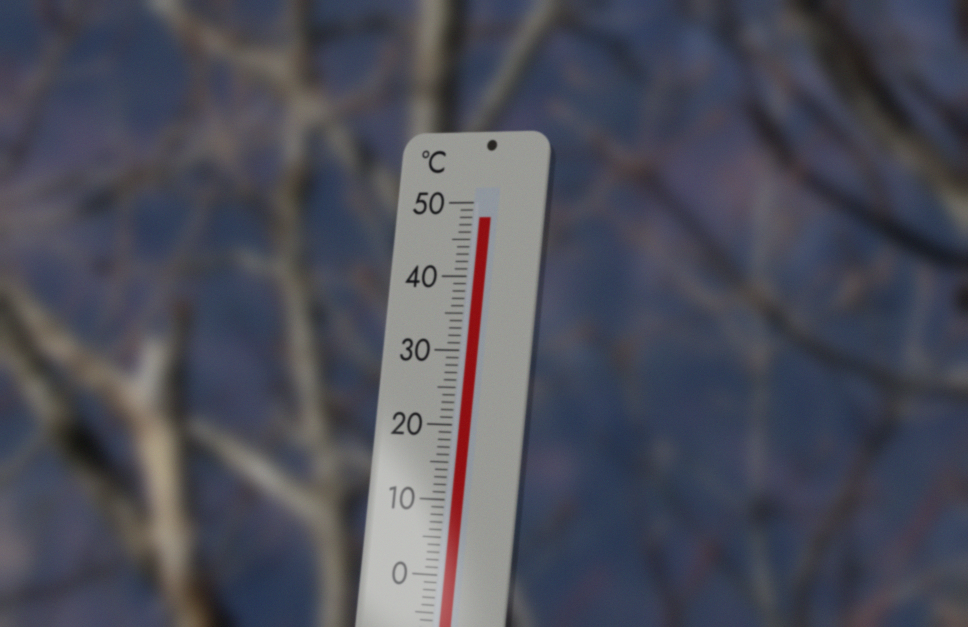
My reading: 48 °C
